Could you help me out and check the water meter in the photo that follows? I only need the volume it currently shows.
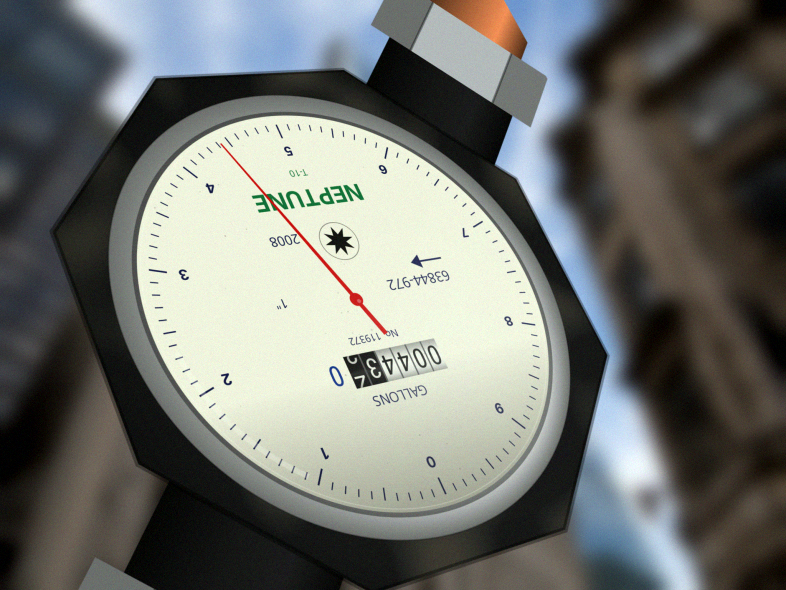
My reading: 44324.4 gal
